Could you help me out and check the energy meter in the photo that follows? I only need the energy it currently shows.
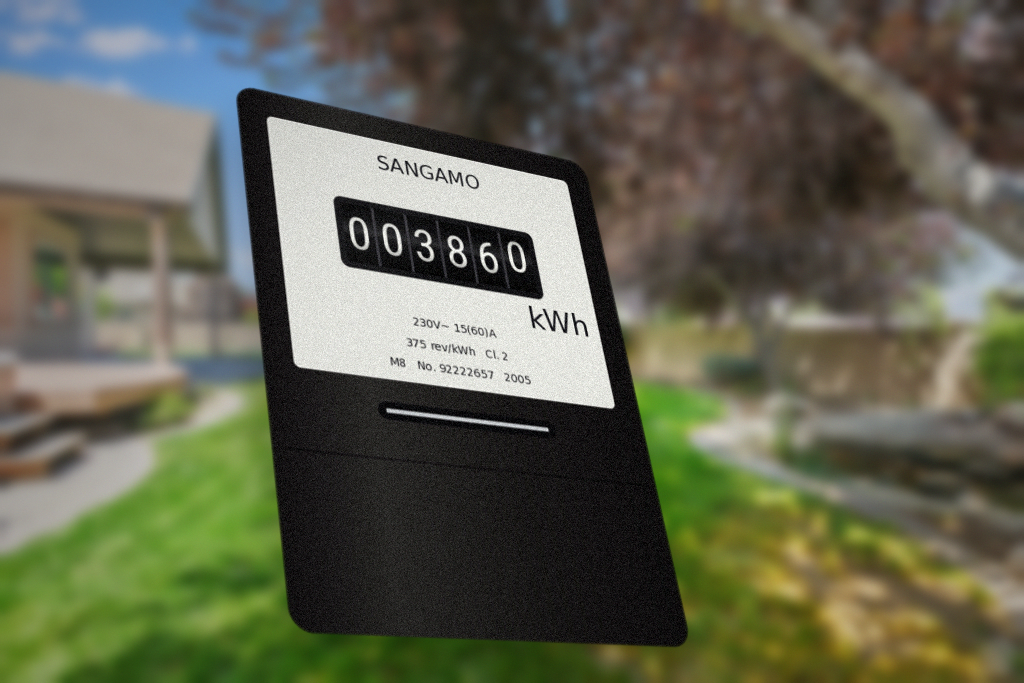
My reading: 3860 kWh
